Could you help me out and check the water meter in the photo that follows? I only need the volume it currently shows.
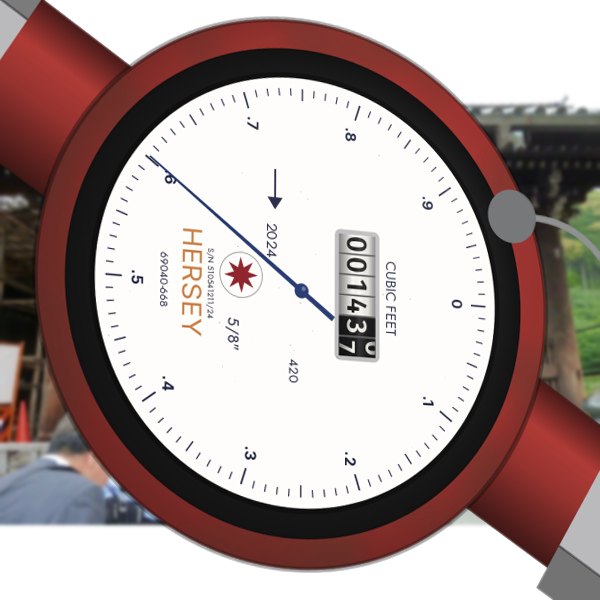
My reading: 1436.60 ft³
